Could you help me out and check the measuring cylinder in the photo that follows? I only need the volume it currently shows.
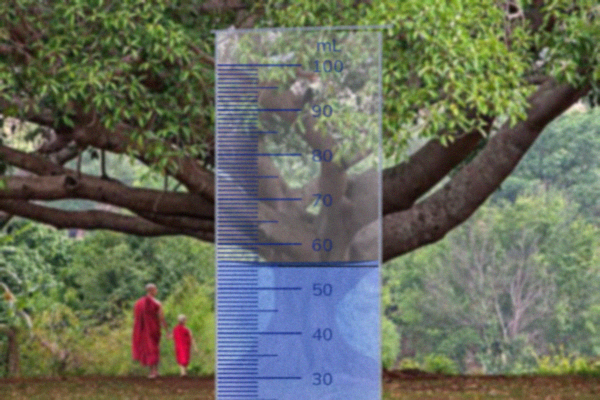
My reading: 55 mL
